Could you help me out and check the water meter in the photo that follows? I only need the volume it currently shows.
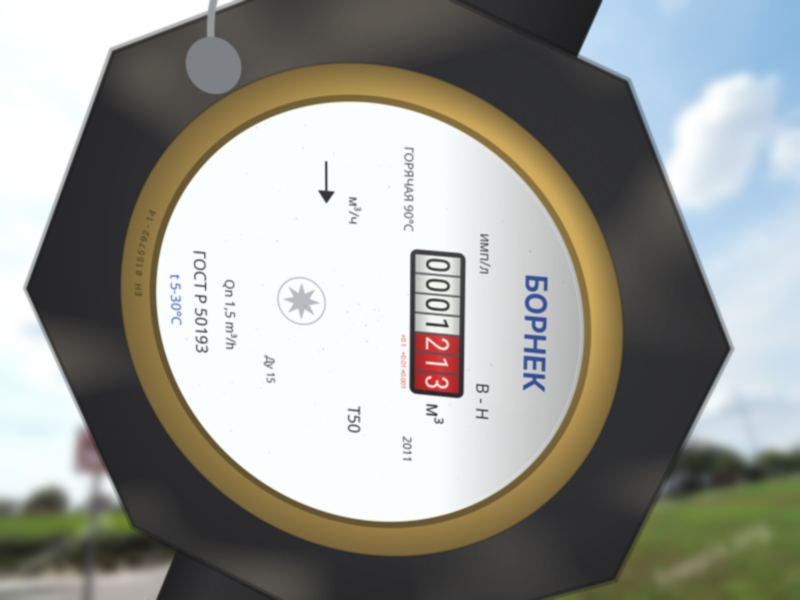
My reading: 1.213 m³
